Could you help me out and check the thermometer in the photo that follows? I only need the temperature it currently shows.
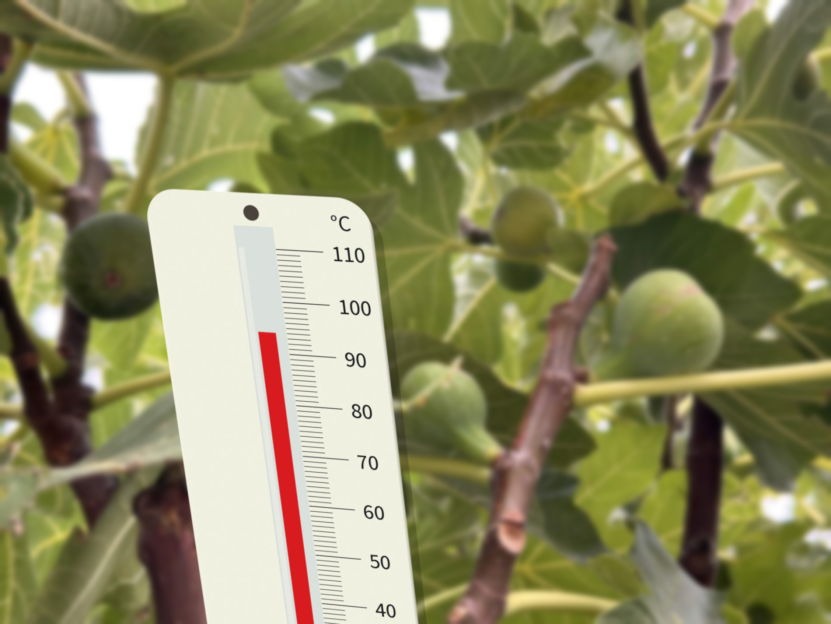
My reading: 94 °C
